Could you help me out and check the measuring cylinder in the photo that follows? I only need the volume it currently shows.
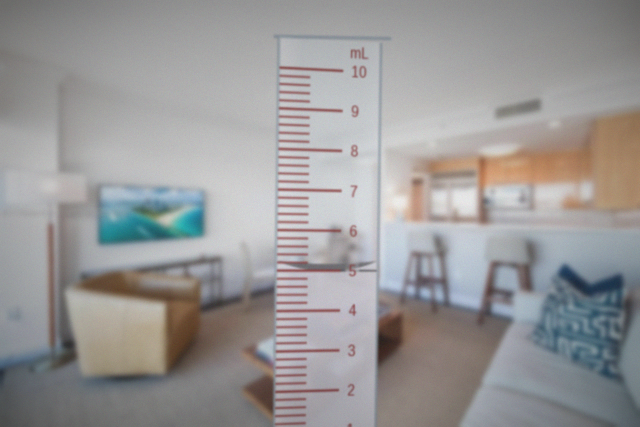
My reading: 5 mL
